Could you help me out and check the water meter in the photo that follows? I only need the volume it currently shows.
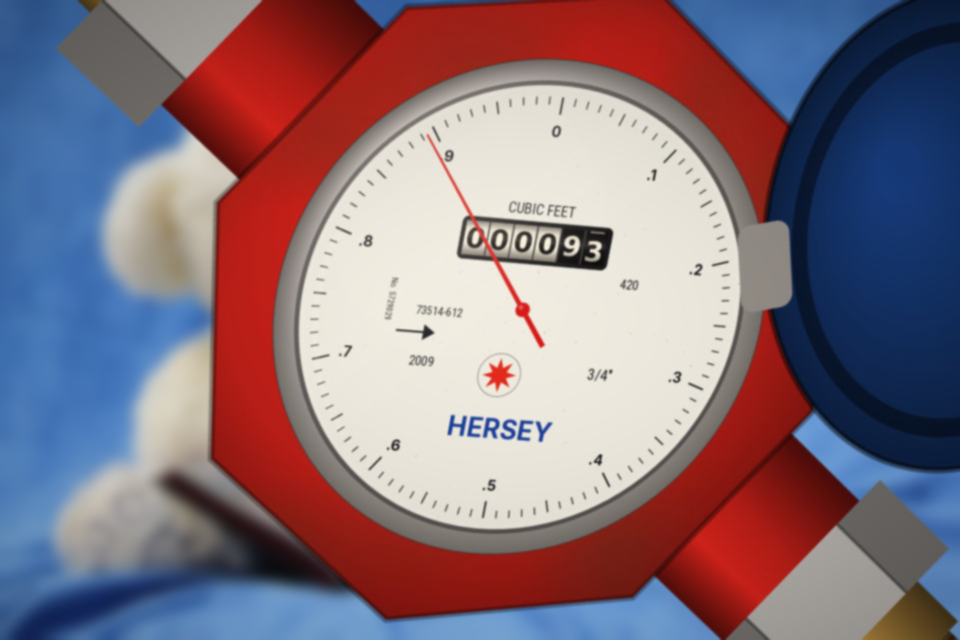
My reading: 92.89 ft³
